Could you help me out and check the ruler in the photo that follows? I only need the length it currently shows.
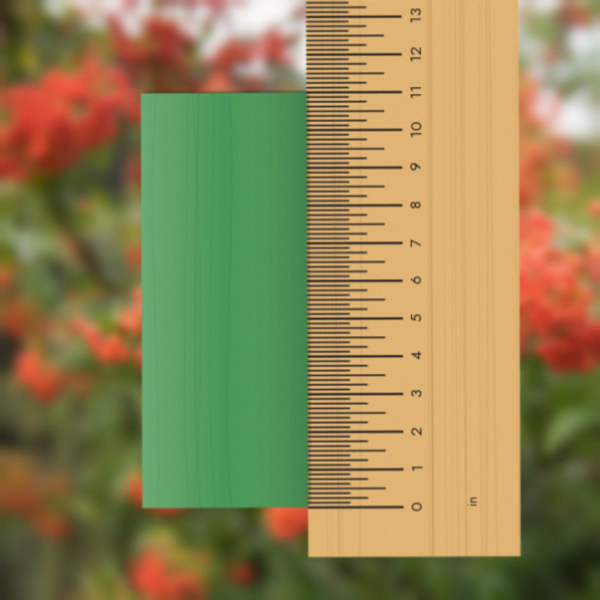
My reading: 11 in
